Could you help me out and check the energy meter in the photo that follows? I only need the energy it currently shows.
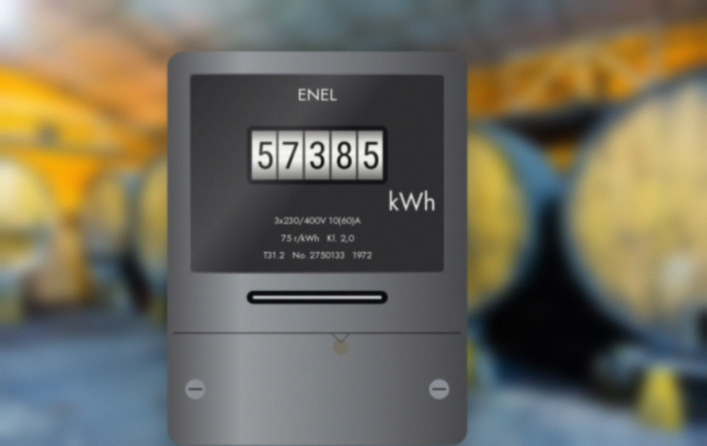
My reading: 57385 kWh
